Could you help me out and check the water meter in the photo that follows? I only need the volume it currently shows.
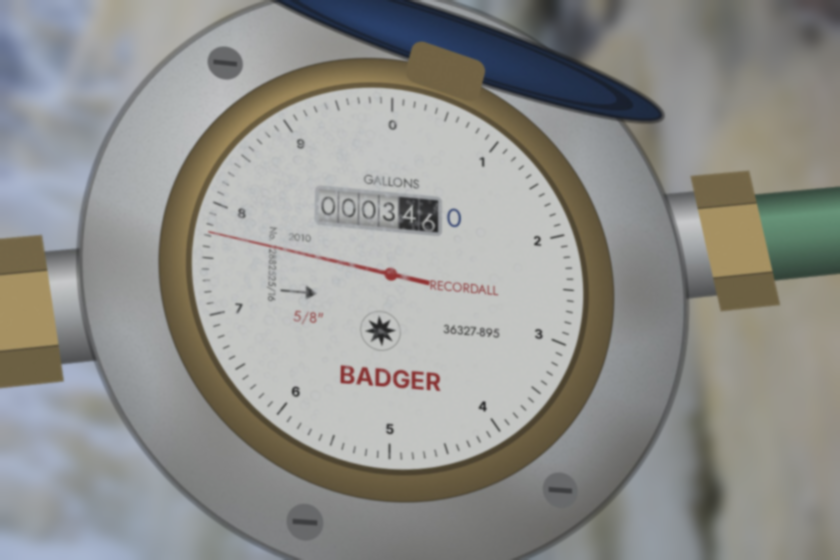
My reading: 3457.7 gal
